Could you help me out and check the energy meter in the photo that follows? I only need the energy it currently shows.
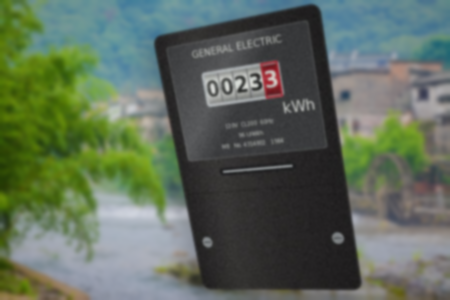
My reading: 23.3 kWh
